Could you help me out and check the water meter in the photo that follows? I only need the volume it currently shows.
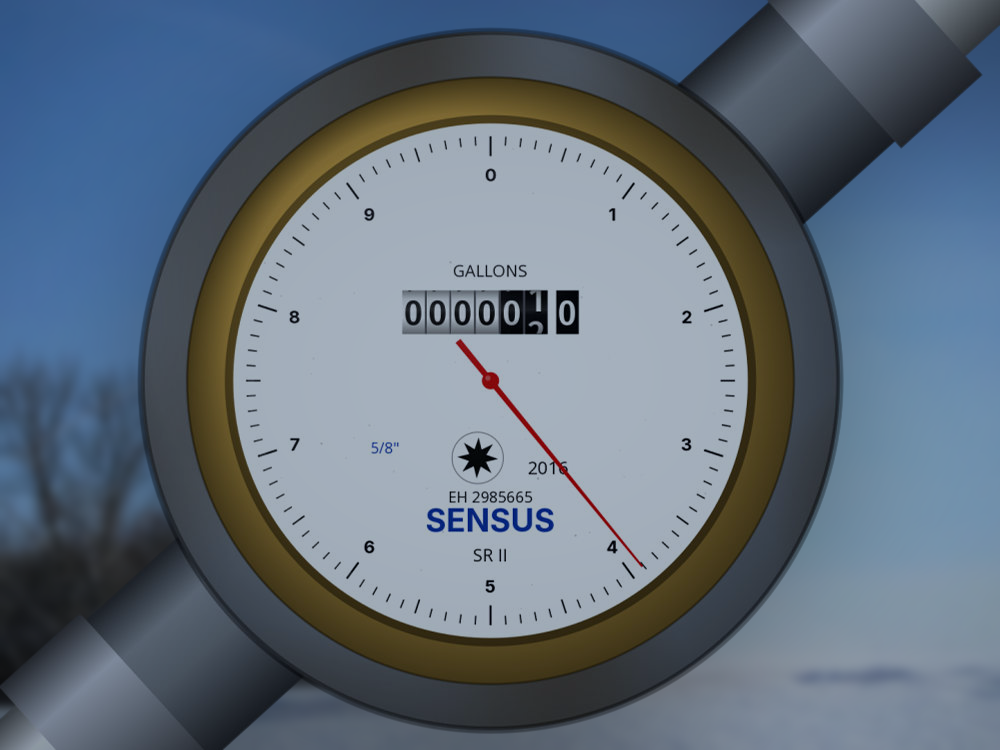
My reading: 13.9 gal
